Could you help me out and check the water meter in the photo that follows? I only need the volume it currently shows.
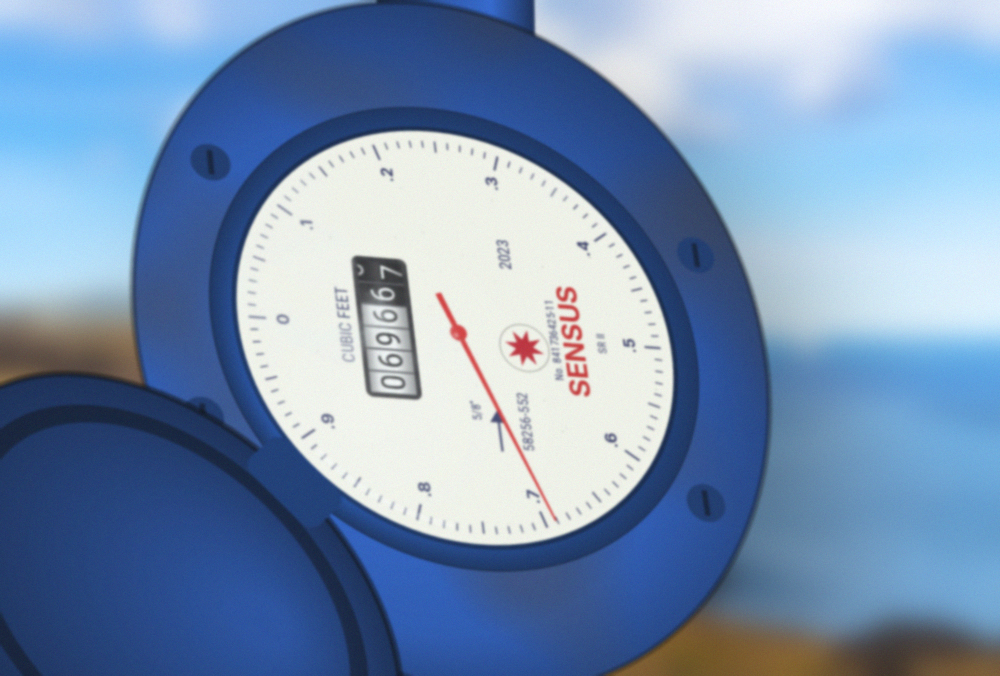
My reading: 69666.69 ft³
